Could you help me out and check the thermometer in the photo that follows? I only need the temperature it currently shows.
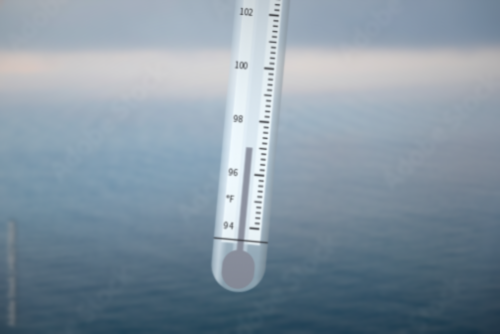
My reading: 97 °F
